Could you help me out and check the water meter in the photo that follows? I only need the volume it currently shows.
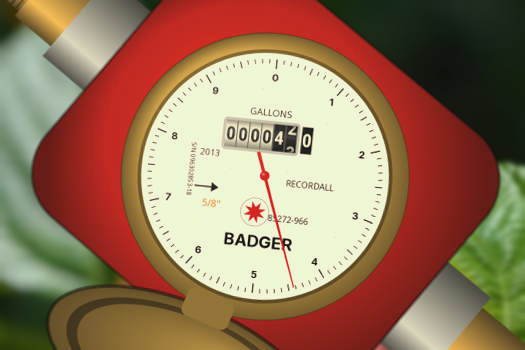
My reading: 424.4 gal
